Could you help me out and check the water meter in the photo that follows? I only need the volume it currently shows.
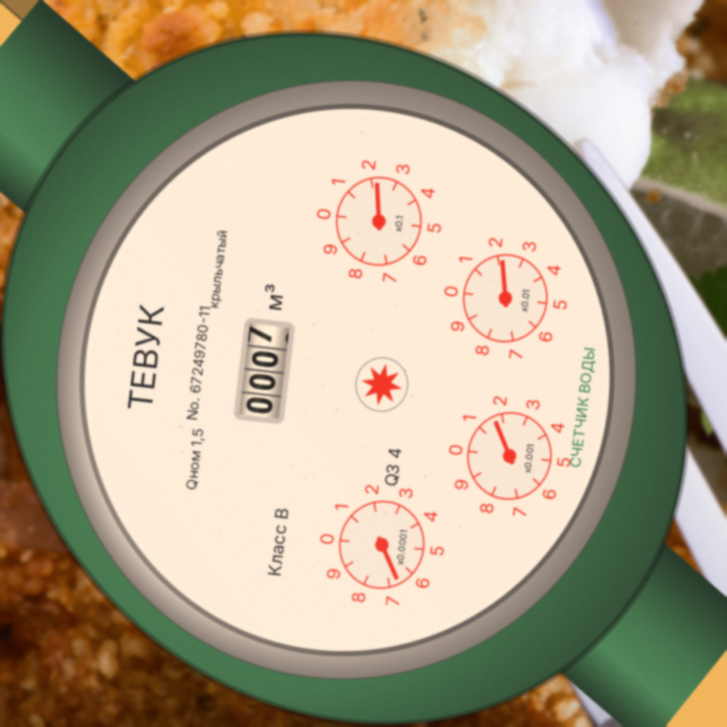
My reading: 7.2216 m³
